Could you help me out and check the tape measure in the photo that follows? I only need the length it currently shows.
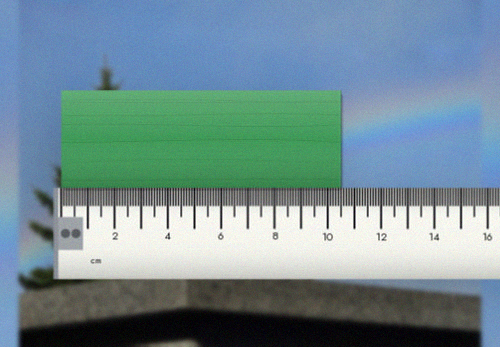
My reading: 10.5 cm
